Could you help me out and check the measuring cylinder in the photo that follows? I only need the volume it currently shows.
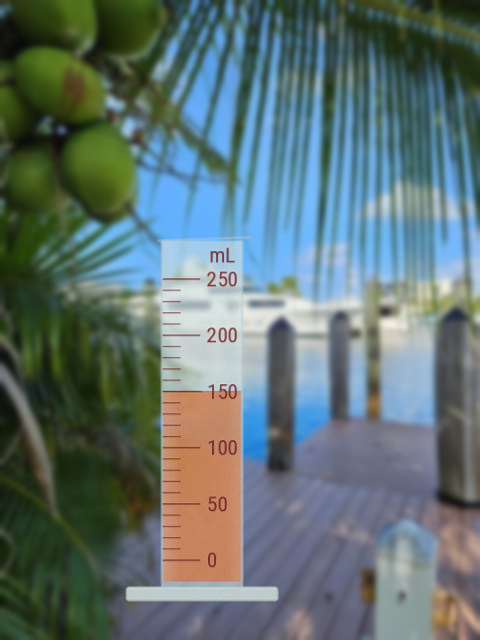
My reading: 150 mL
